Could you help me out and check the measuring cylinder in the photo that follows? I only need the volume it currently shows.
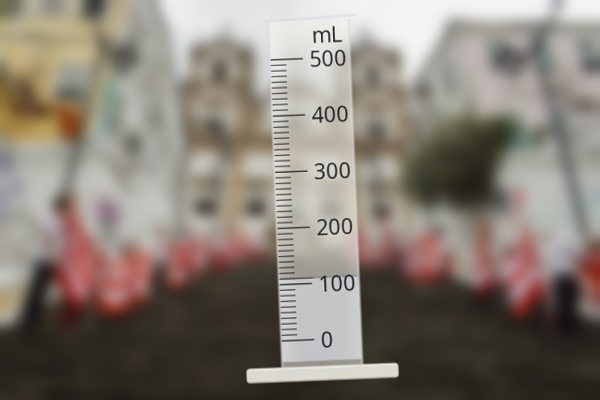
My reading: 110 mL
